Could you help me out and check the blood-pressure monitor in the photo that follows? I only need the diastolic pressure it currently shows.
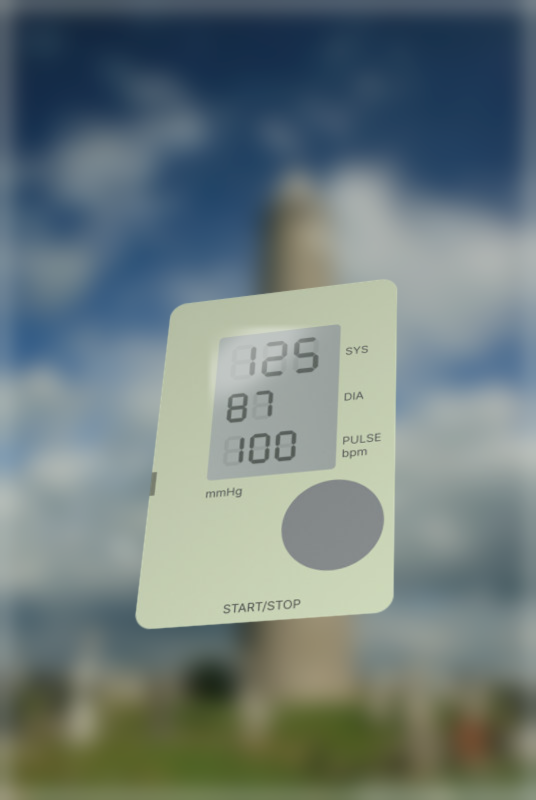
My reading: 87 mmHg
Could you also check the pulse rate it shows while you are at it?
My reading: 100 bpm
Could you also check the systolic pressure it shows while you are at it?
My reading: 125 mmHg
